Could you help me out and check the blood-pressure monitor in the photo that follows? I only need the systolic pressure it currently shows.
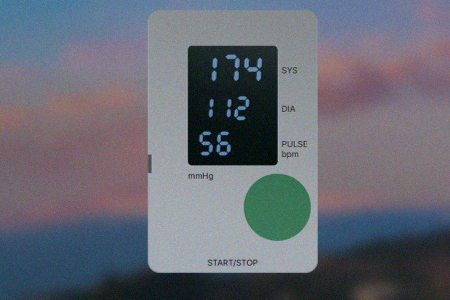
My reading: 174 mmHg
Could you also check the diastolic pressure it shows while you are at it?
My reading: 112 mmHg
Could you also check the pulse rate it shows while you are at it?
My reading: 56 bpm
